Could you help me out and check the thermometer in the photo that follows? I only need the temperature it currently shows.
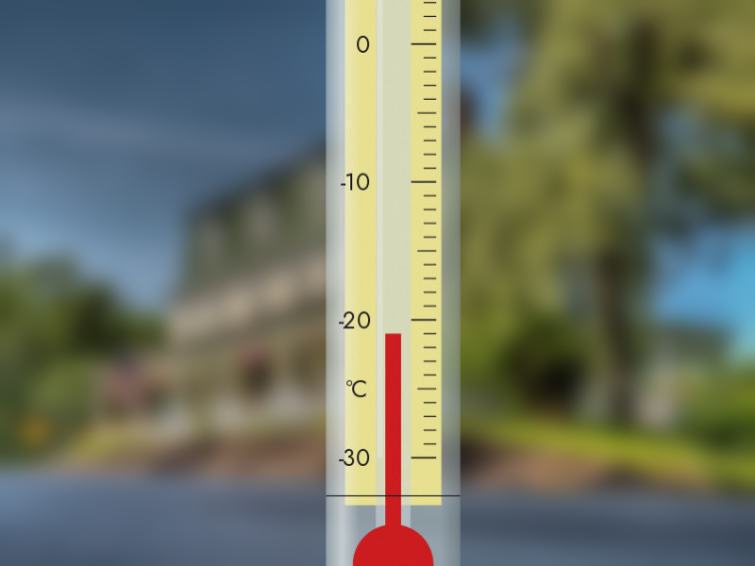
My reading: -21 °C
